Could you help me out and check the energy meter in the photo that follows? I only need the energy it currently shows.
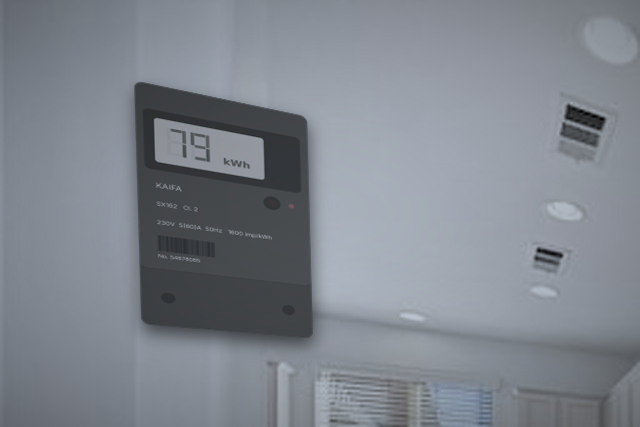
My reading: 79 kWh
